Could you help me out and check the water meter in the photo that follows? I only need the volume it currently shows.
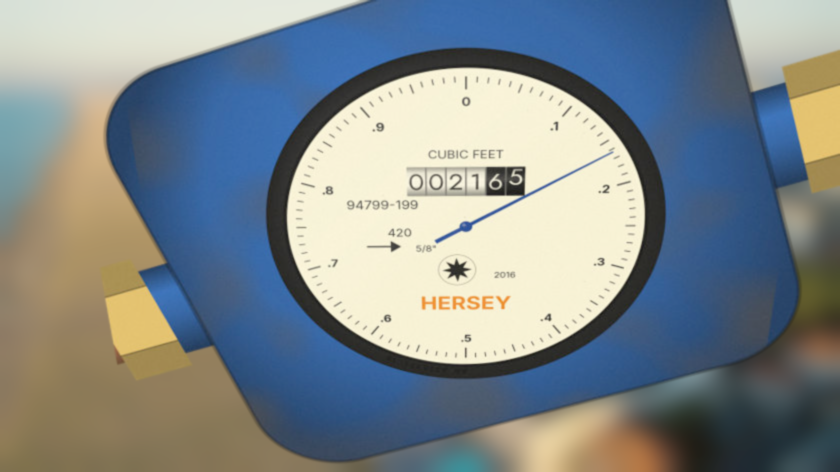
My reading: 2165.16 ft³
